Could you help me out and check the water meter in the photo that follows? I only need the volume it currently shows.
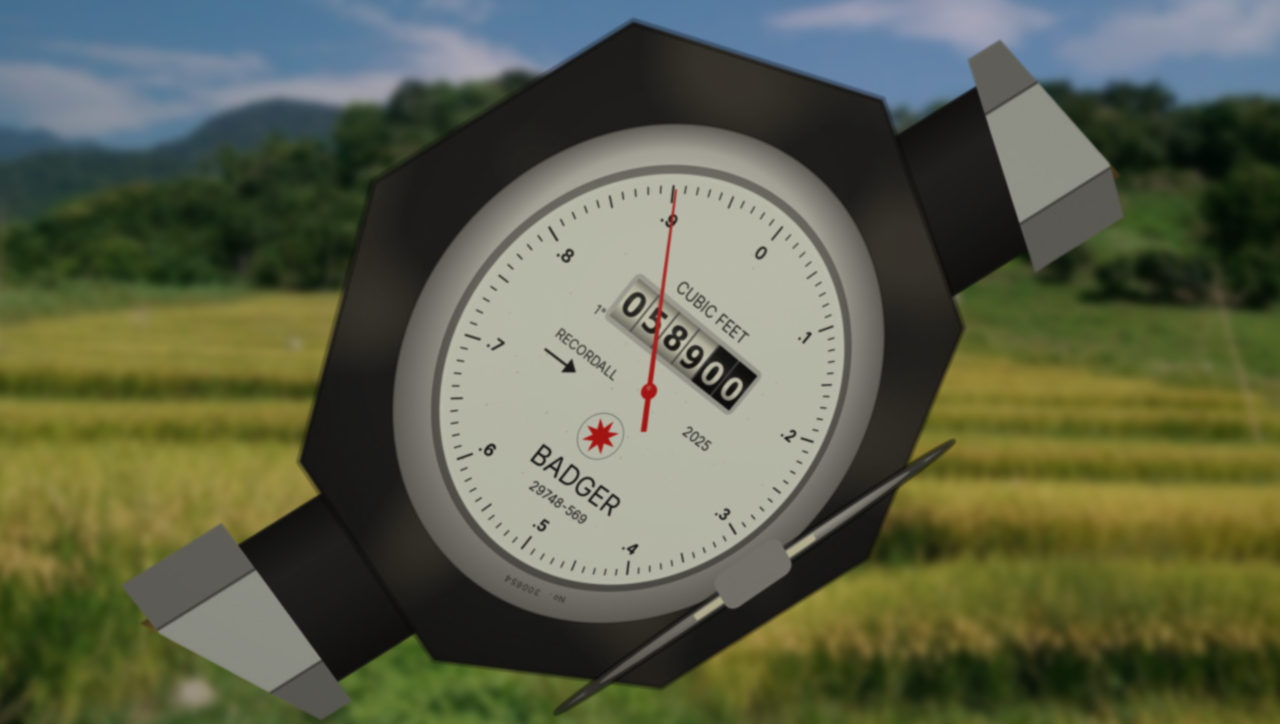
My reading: 58899.90 ft³
